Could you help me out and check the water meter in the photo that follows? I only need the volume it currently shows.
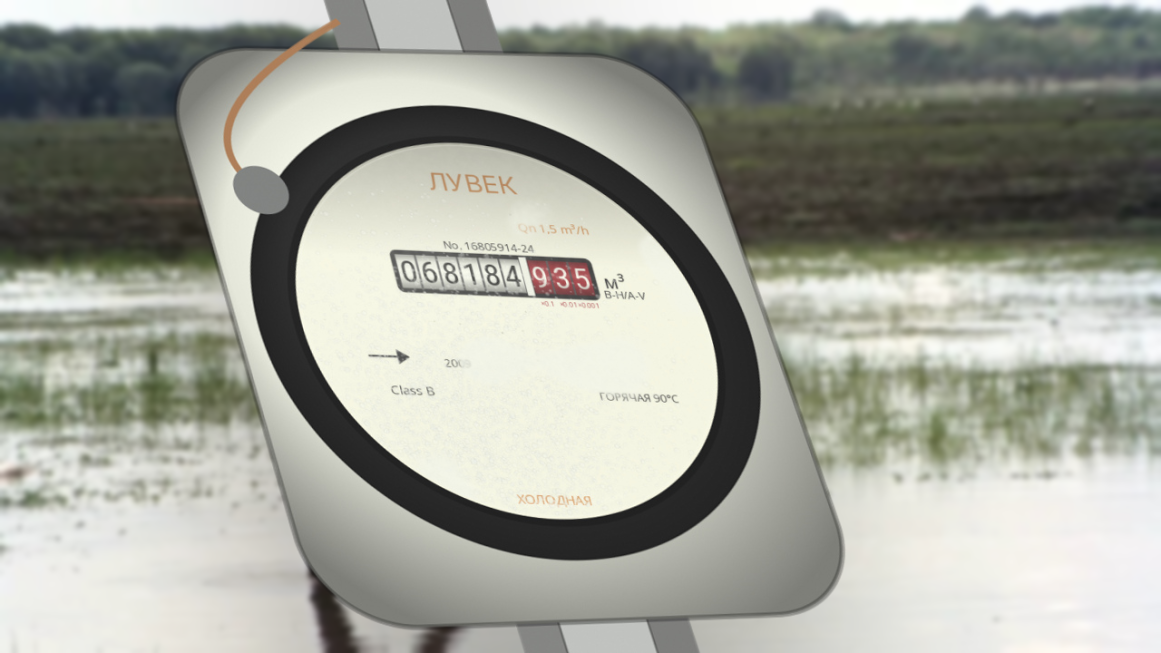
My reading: 68184.935 m³
